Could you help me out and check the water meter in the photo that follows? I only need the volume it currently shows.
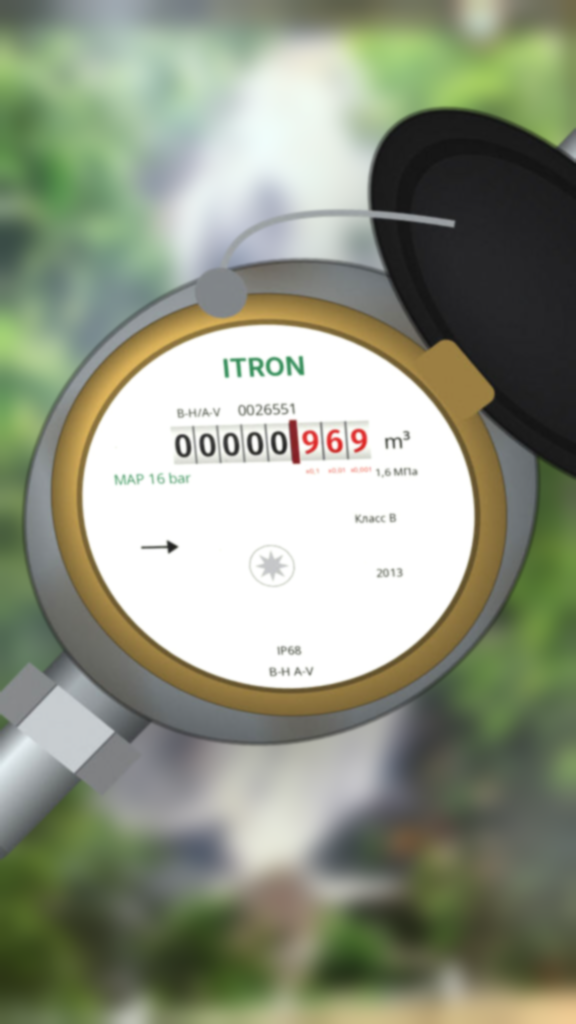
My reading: 0.969 m³
